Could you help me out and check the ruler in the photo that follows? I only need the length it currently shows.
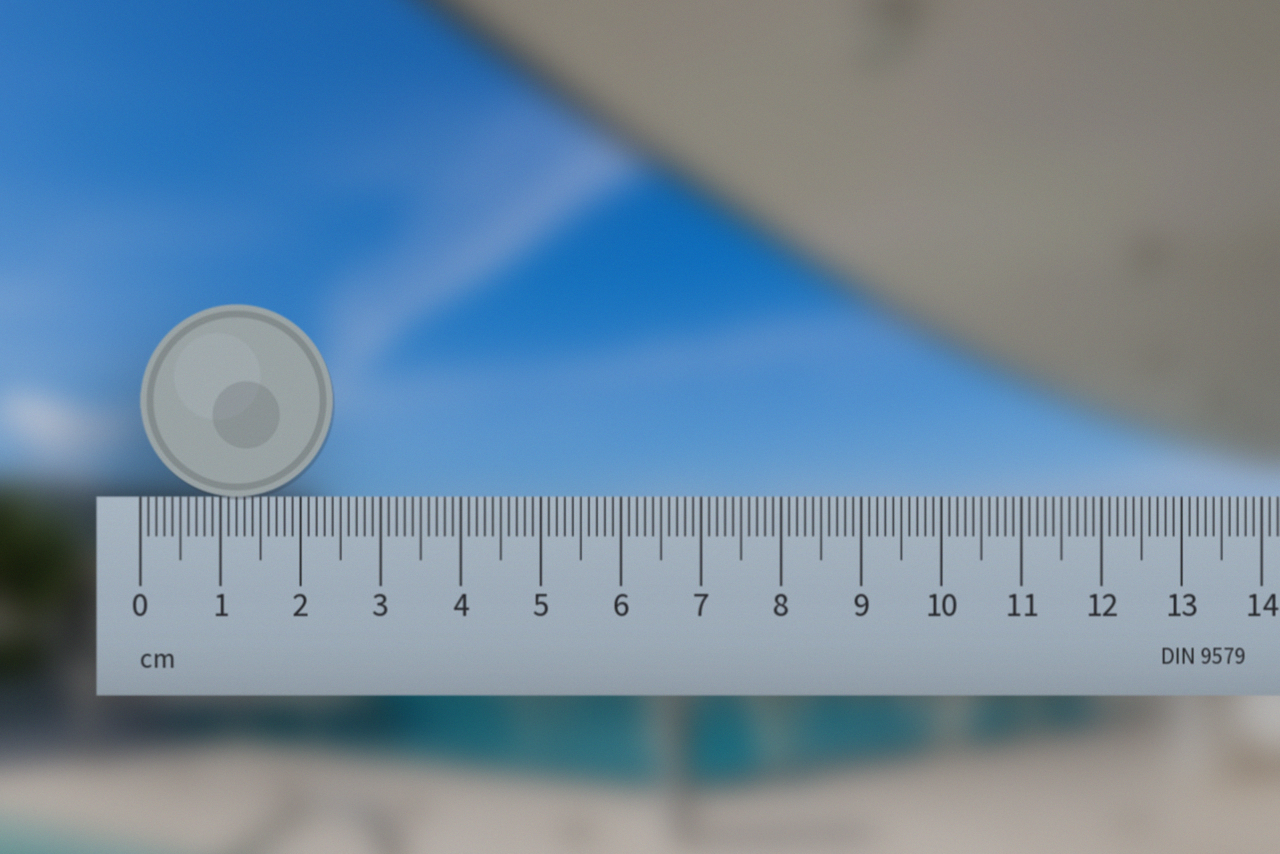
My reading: 2.4 cm
